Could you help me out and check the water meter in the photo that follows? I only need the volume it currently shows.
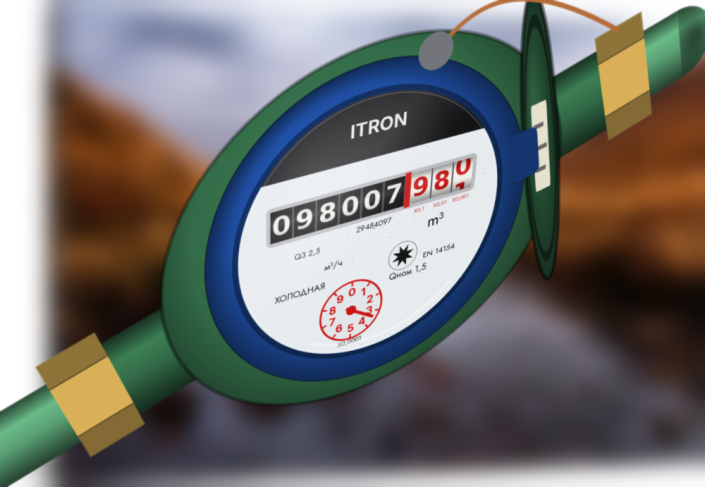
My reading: 98007.9803 m³
